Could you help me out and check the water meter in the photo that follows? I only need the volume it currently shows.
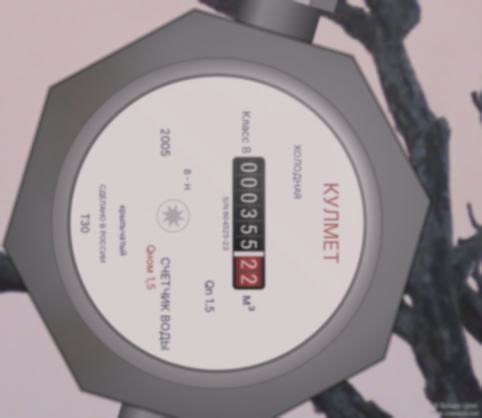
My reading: 355.22 m³
